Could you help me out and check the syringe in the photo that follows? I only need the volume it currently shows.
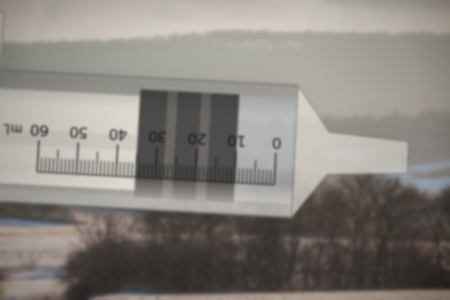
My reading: 10 mL
